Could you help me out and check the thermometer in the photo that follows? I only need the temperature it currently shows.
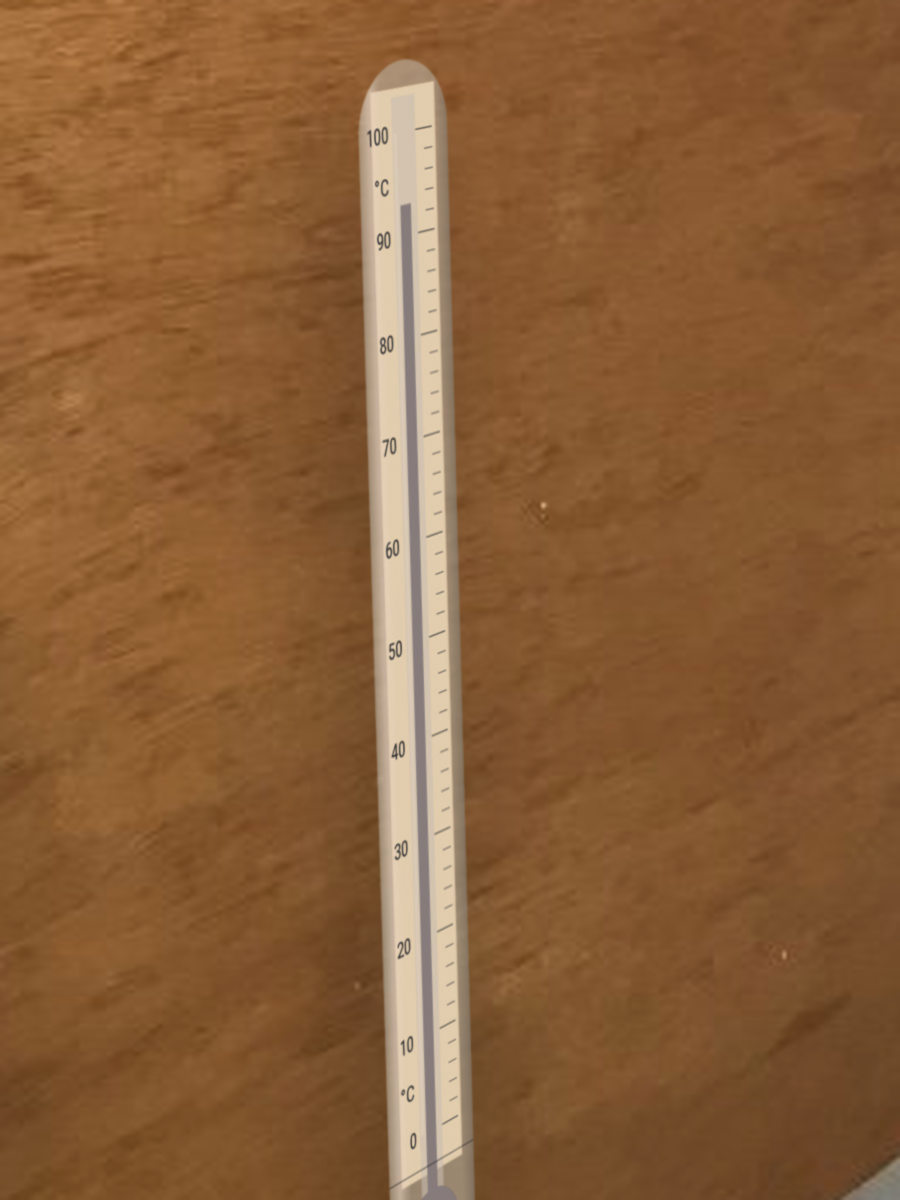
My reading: 93 °C
